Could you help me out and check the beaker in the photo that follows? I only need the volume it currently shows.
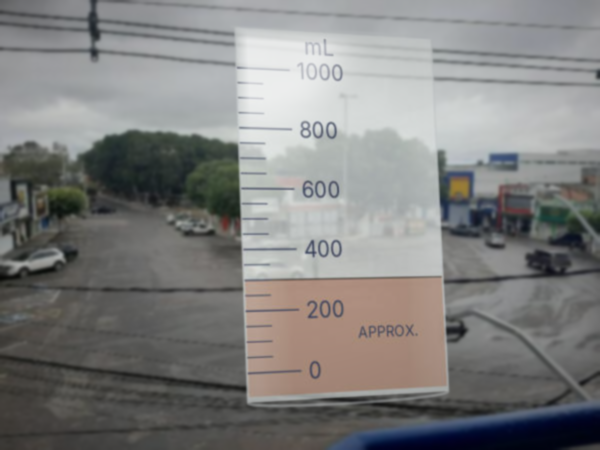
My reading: 300 mL
